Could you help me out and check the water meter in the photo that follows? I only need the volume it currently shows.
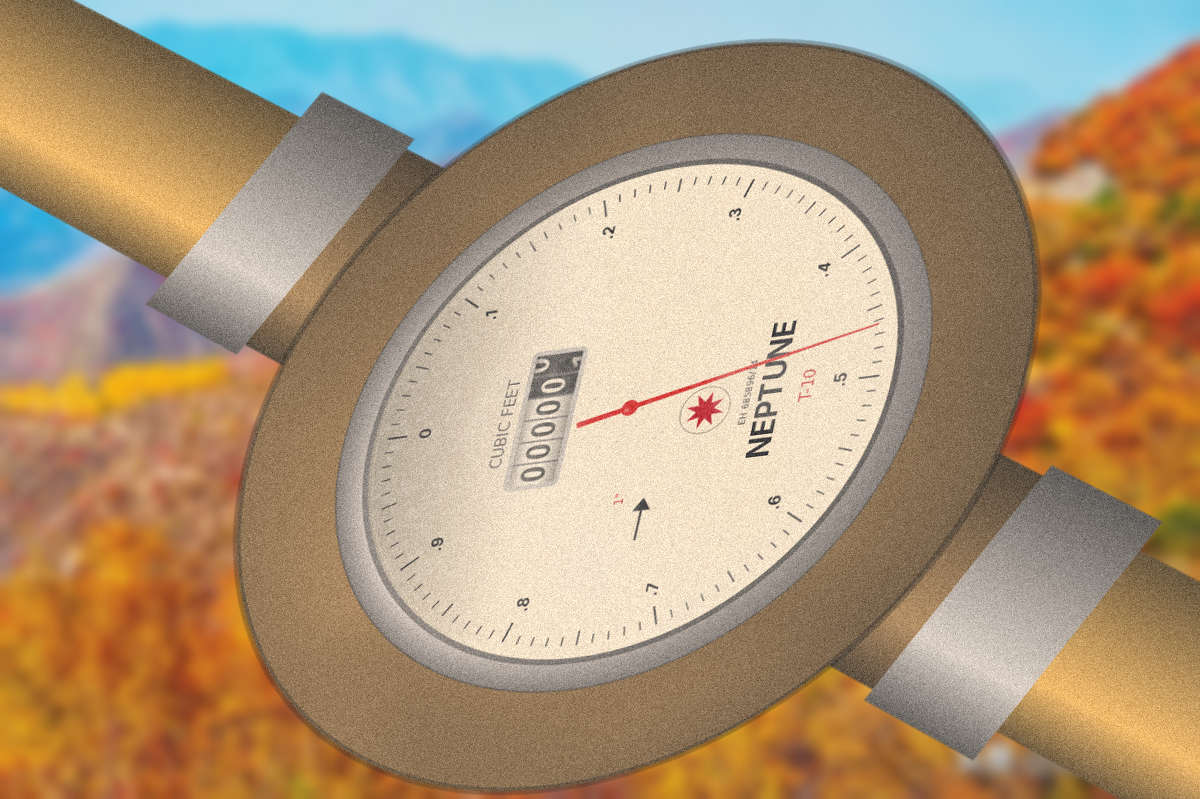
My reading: 0.46 ft³
